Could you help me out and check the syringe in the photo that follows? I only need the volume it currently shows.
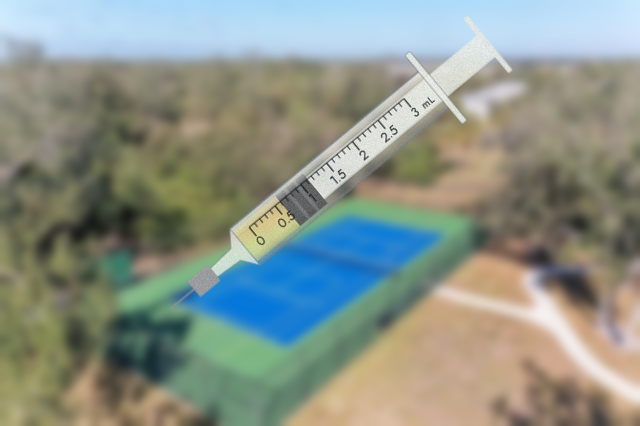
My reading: 0.6 mL
